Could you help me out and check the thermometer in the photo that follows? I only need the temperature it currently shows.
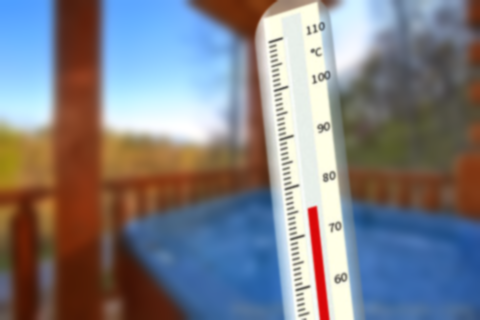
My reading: 75 °C
